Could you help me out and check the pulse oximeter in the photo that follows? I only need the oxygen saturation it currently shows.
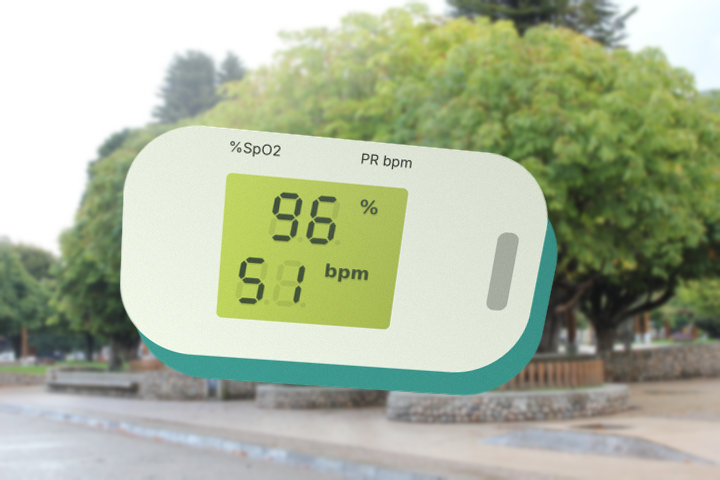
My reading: 96 %
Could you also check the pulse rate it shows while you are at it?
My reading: 51 bpm
